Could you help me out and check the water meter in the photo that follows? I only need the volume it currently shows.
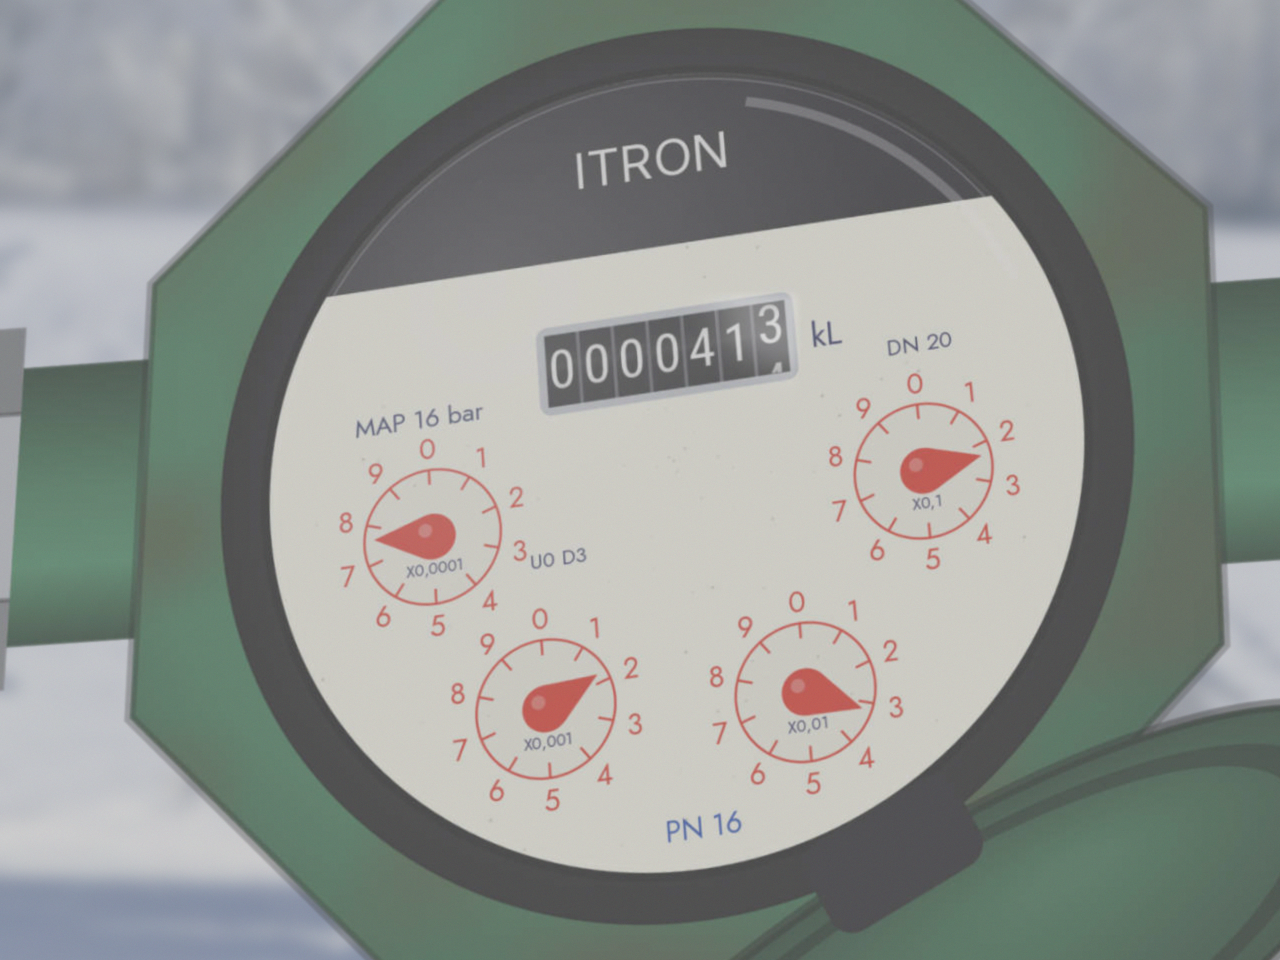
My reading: 413.2317 kL
